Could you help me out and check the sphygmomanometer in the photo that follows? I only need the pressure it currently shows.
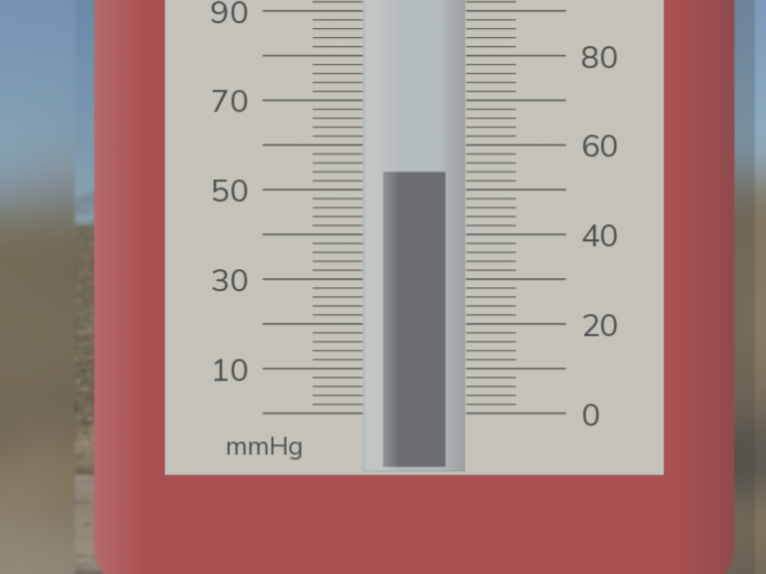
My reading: 54 mmHg
